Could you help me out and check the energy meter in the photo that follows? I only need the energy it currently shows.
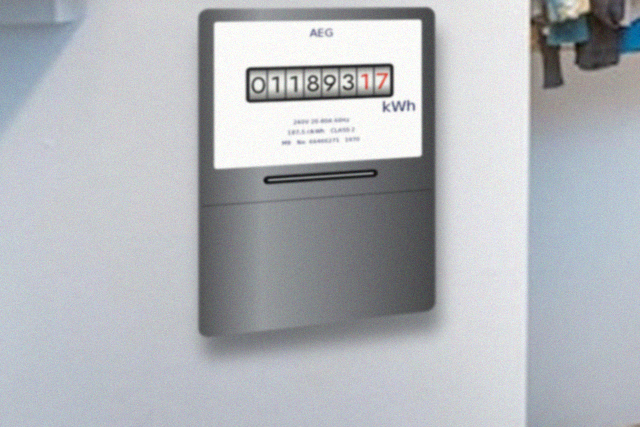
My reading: 11893.17 kWh
